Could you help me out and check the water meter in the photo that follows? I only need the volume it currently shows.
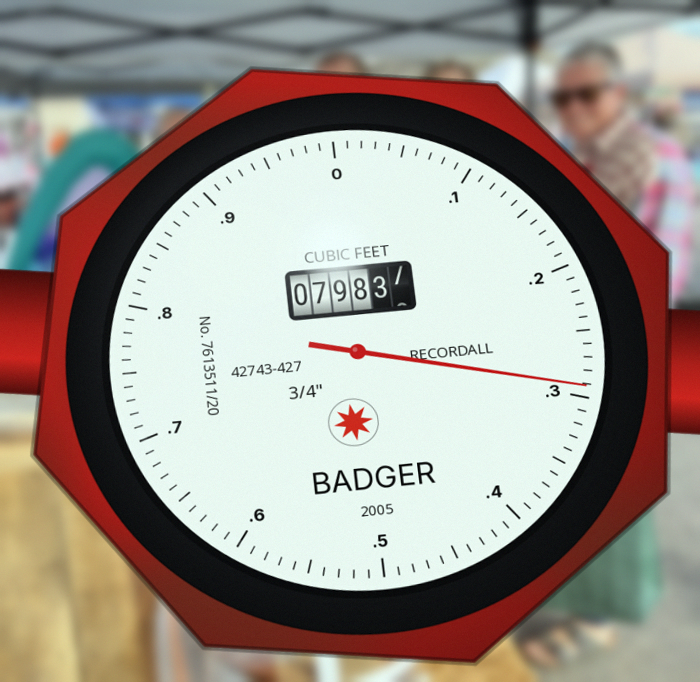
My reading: 79837.29 ft³
